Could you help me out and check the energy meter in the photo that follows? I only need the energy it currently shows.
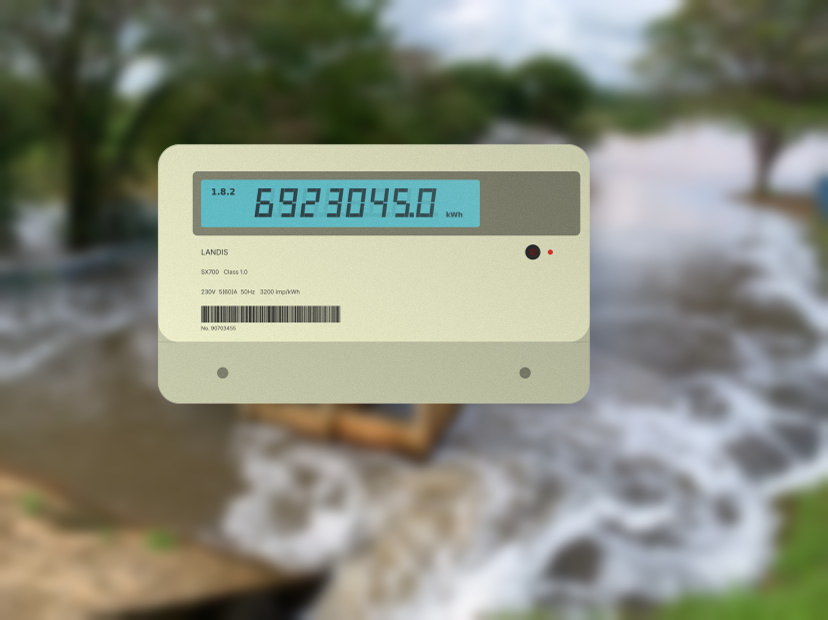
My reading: 6923045.0 kWh
